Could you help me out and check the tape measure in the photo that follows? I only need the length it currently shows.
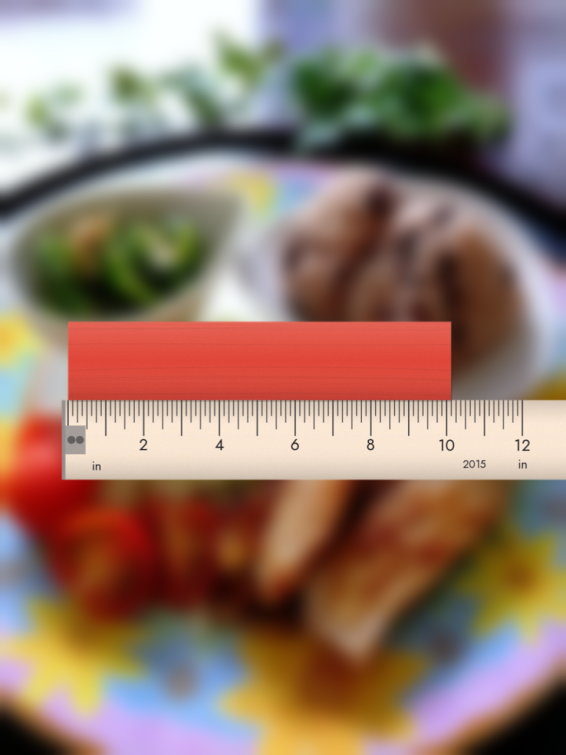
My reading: 10.125 in
